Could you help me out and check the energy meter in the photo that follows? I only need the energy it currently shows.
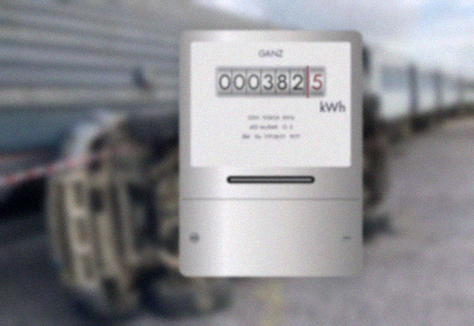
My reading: 382.5 kWh
